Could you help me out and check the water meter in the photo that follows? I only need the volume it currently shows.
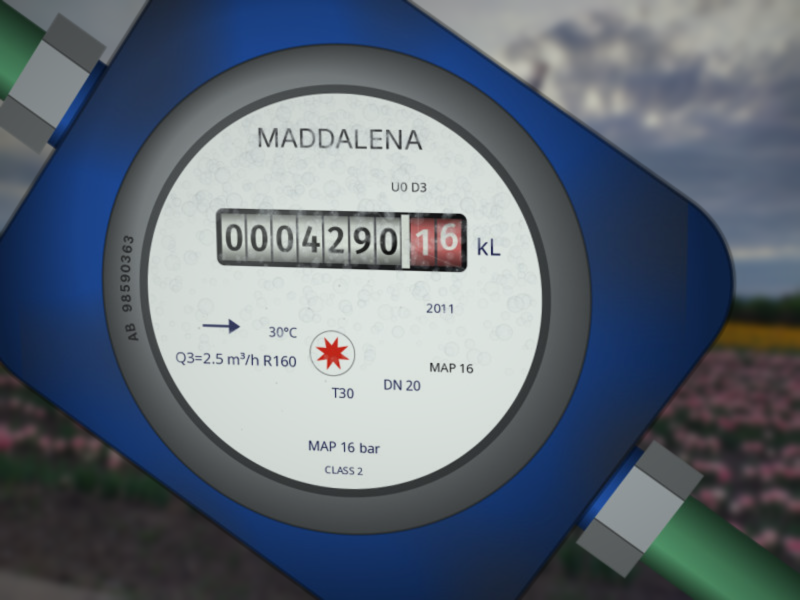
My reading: 4290.16 kL
